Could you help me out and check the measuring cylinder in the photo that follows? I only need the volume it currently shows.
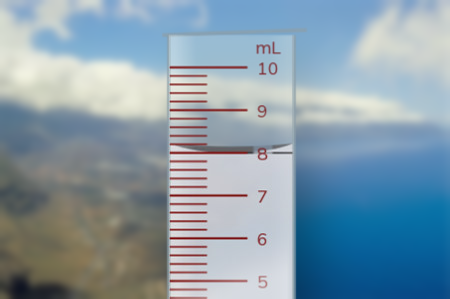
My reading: 8 mL
